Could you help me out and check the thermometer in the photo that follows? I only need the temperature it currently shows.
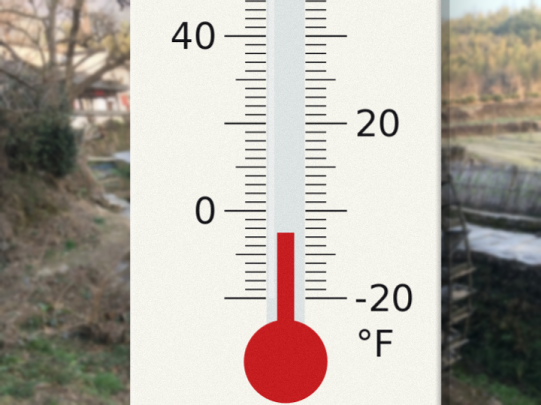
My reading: -5 °F
